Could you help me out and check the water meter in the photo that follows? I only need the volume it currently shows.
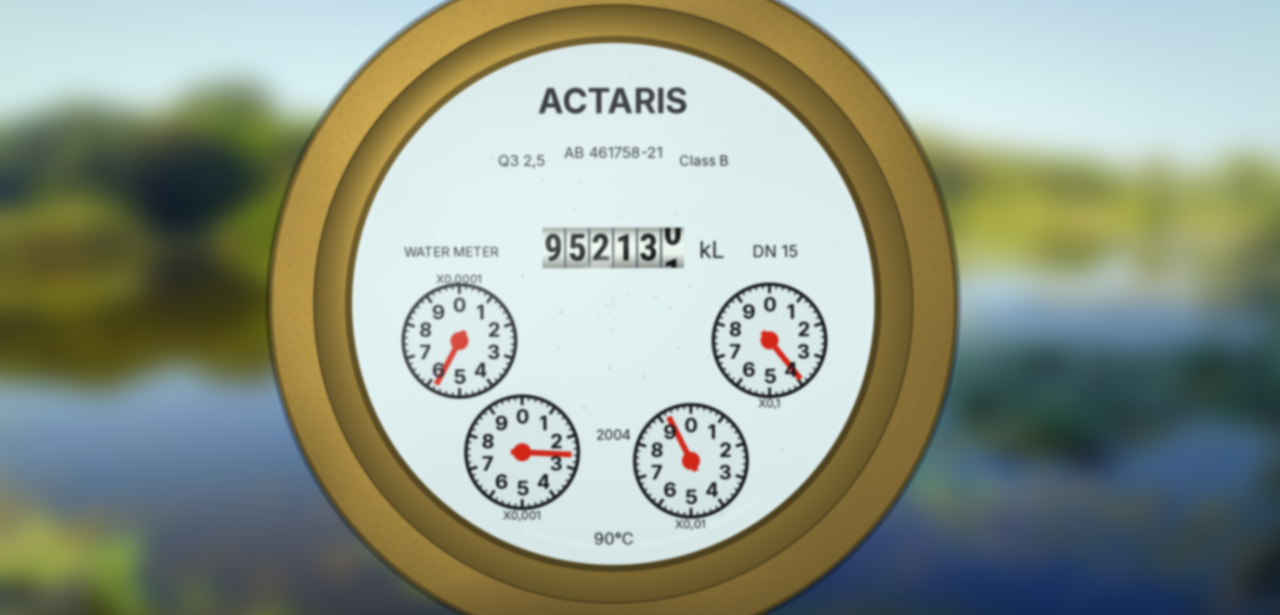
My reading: 952130.3925 kL
